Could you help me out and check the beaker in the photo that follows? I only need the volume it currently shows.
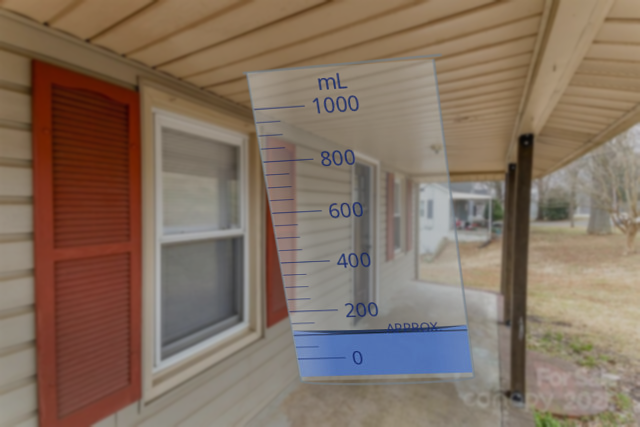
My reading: 100 mL
